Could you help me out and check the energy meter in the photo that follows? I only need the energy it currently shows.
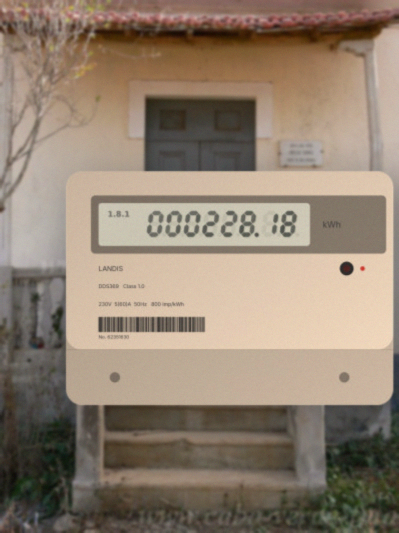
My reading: 228.18 kWh
